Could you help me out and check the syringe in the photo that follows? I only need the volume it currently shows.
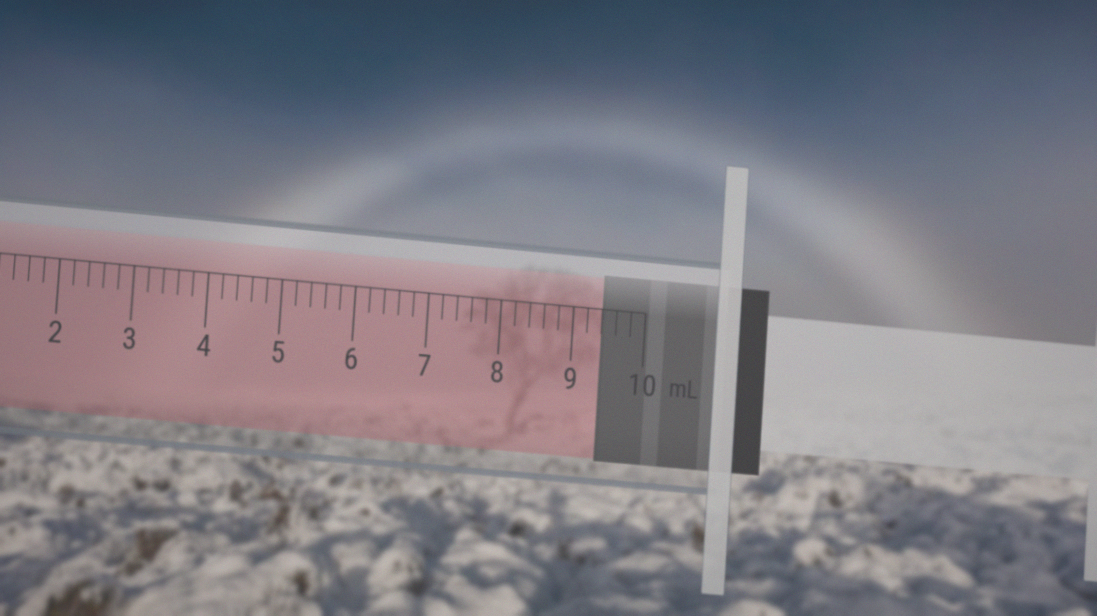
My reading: 9.4 mL
